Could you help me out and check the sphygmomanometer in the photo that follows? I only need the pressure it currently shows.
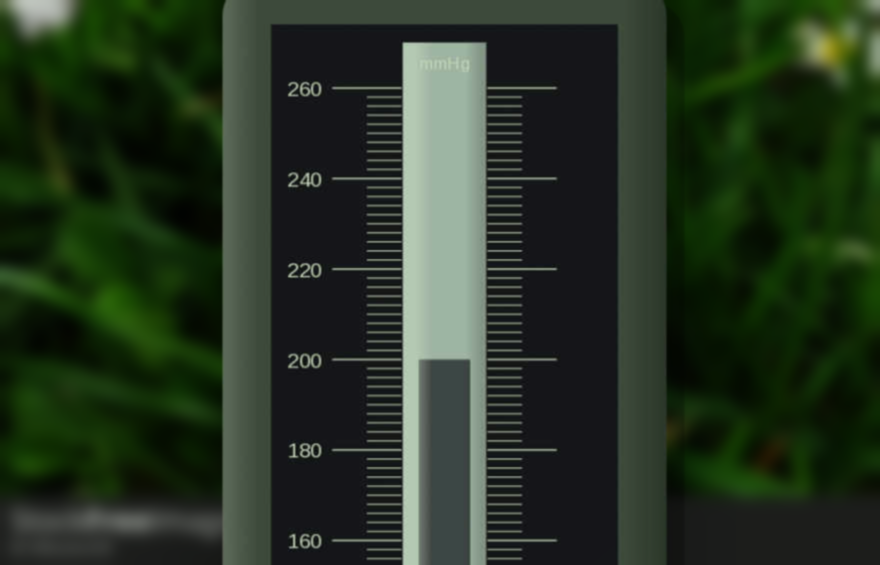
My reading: 200 mmHg
